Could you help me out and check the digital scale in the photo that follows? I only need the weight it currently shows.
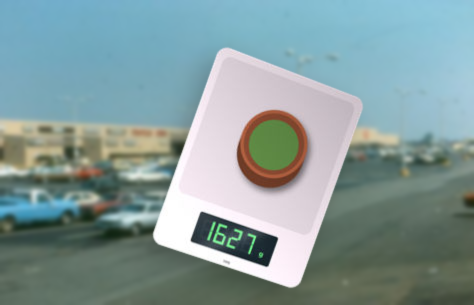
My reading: 1627 g
